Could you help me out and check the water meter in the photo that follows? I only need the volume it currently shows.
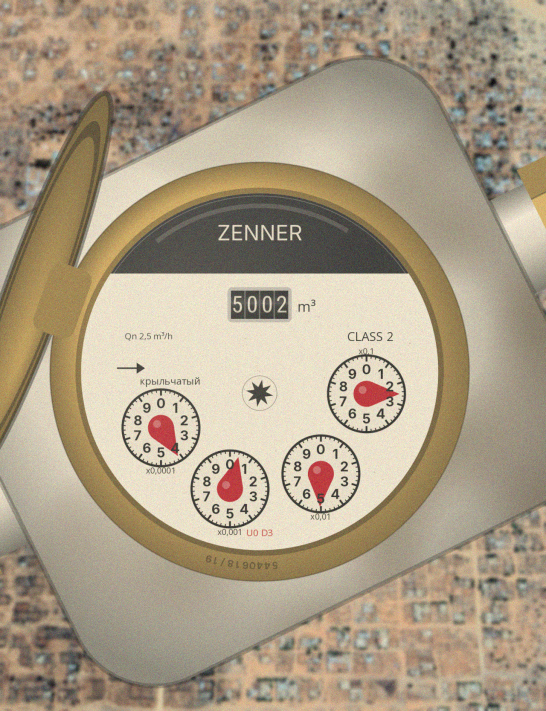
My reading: 5002.2504 m³
